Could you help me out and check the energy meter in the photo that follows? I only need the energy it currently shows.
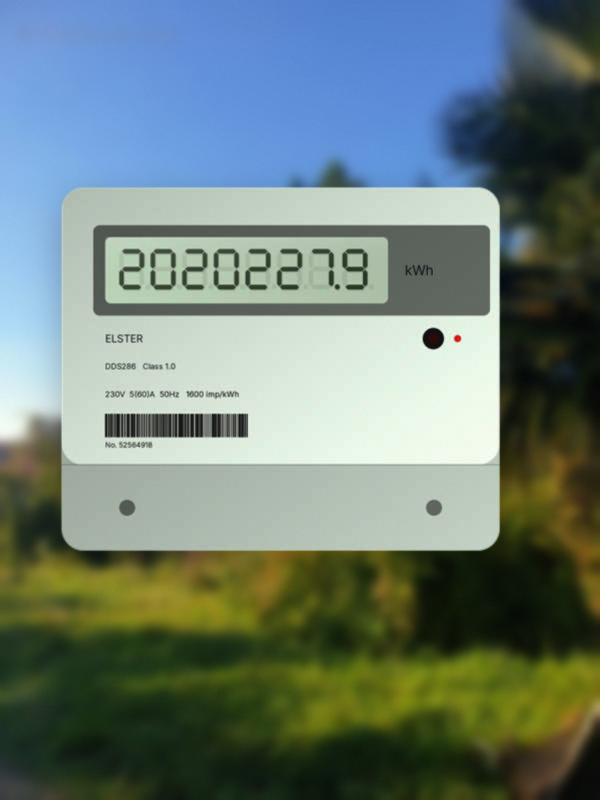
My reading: 2020227.9 kWh
